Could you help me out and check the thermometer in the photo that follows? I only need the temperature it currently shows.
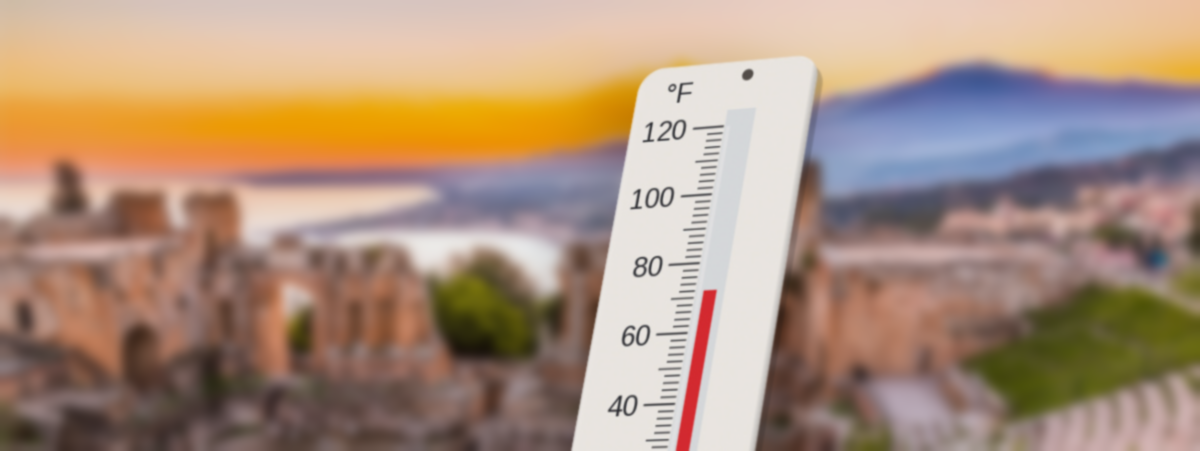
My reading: 72 °F
